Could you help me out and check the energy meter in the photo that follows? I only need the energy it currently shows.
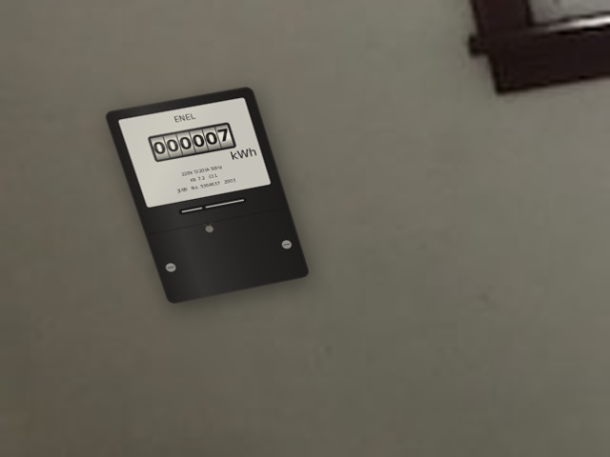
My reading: 7 kWh
